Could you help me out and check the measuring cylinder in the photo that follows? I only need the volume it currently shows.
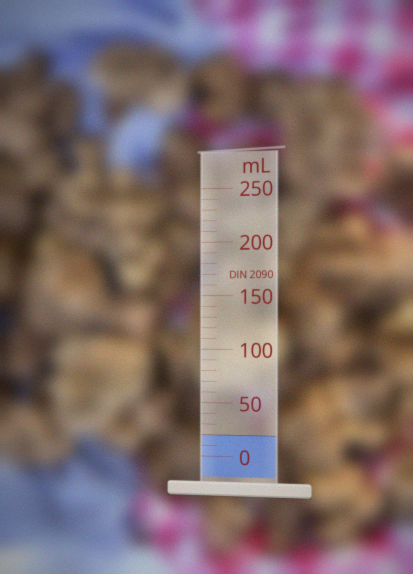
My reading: 20 mL
